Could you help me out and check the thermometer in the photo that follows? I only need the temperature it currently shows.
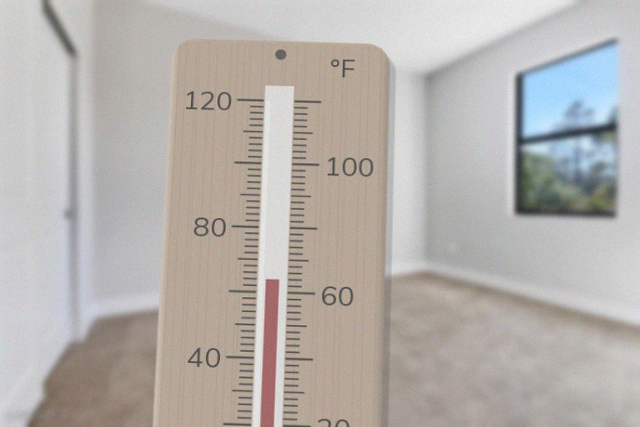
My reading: 64 °F
